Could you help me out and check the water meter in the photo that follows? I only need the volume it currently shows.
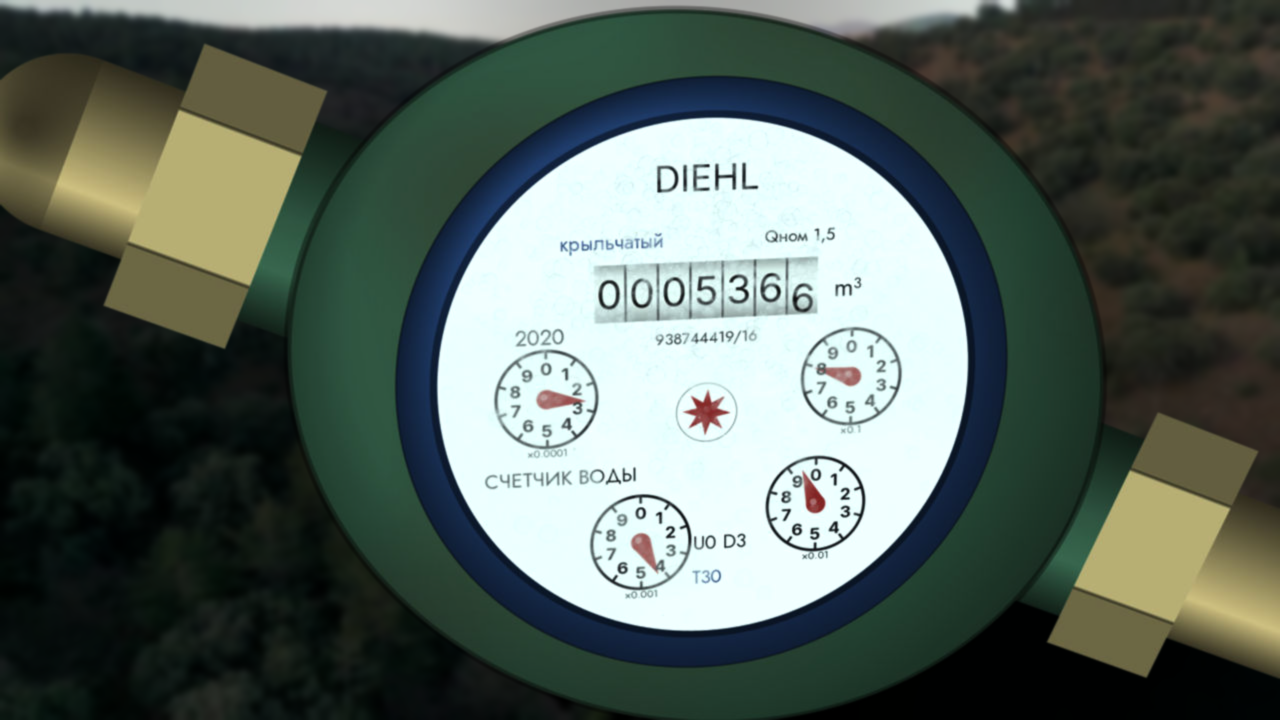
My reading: 5365.7942 m³
